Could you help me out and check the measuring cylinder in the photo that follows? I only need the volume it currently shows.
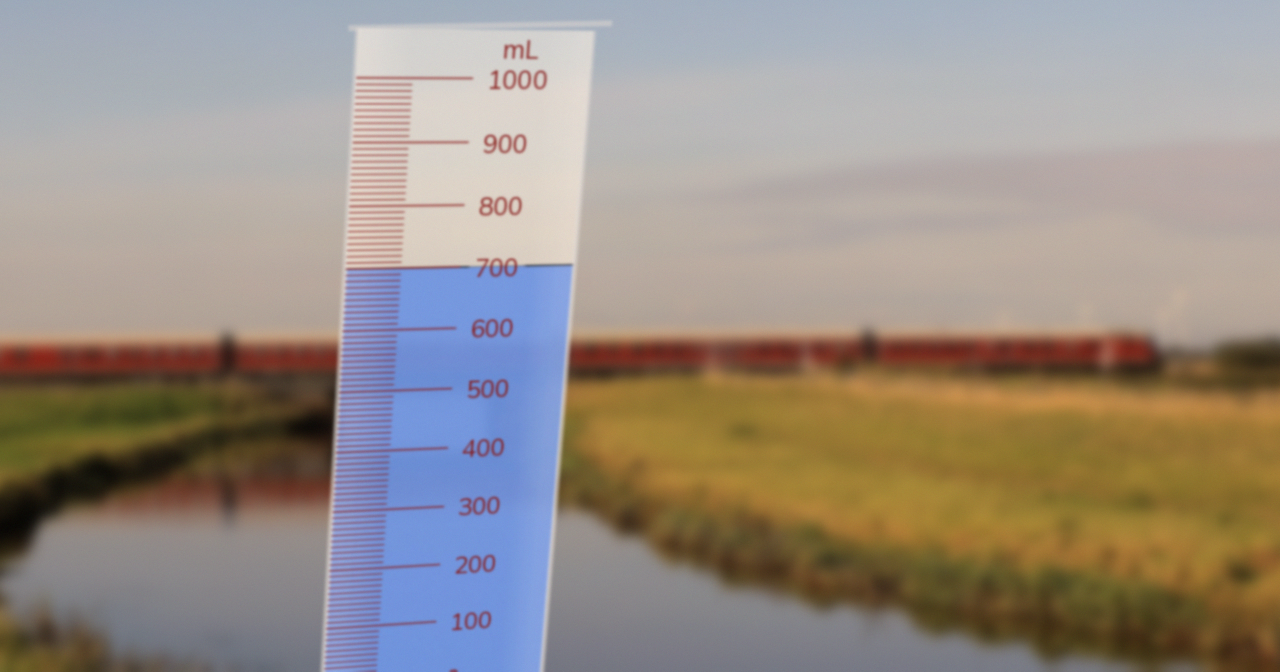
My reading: 700 mL
